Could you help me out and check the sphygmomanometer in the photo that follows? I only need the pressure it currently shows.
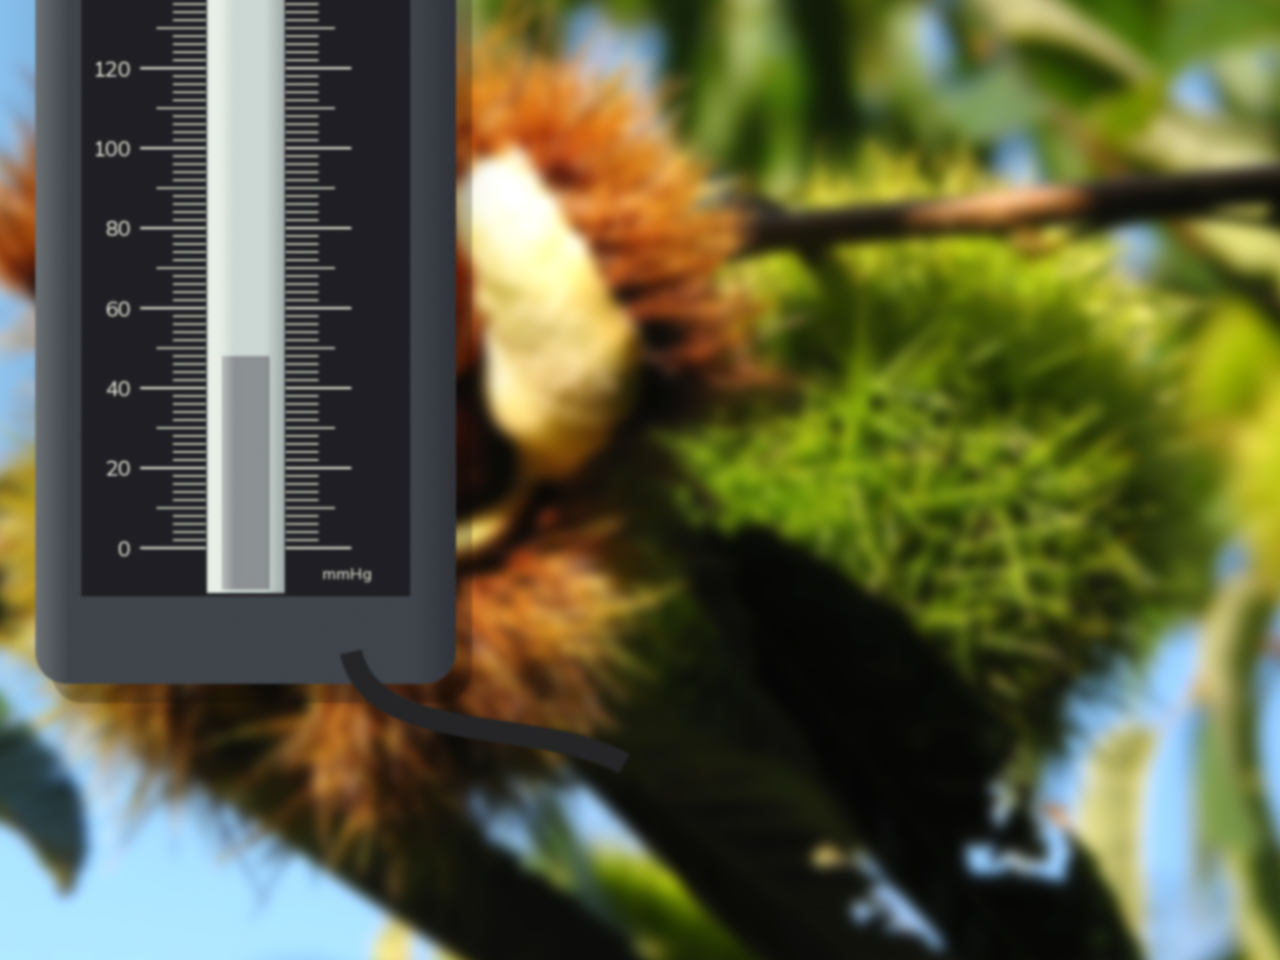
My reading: 48 mmHg
